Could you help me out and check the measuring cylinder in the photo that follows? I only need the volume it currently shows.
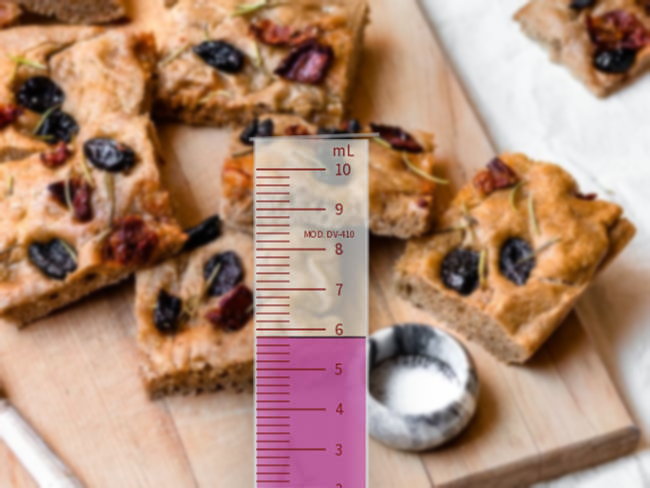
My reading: 5.8 mL
